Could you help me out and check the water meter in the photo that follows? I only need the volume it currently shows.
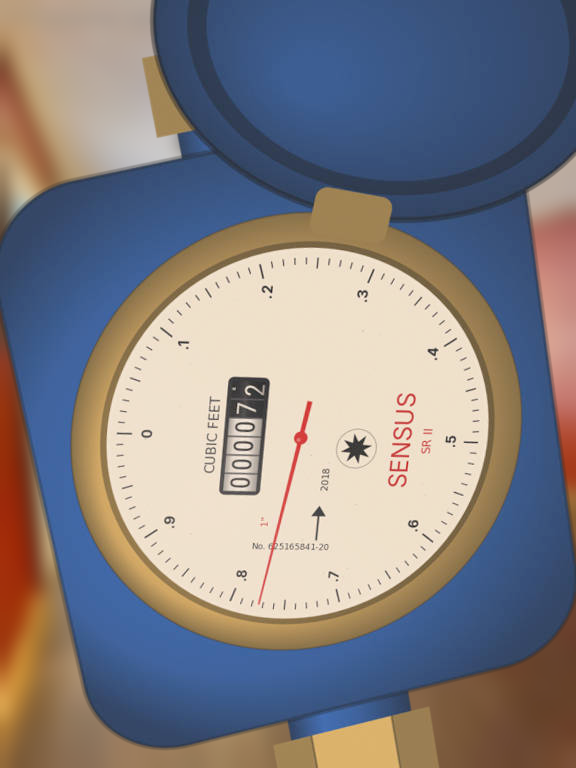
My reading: 71.77 ft³
